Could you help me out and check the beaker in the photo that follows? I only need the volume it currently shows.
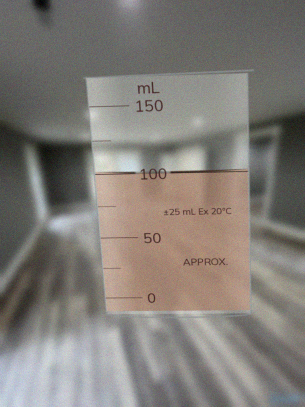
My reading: 100 mL
